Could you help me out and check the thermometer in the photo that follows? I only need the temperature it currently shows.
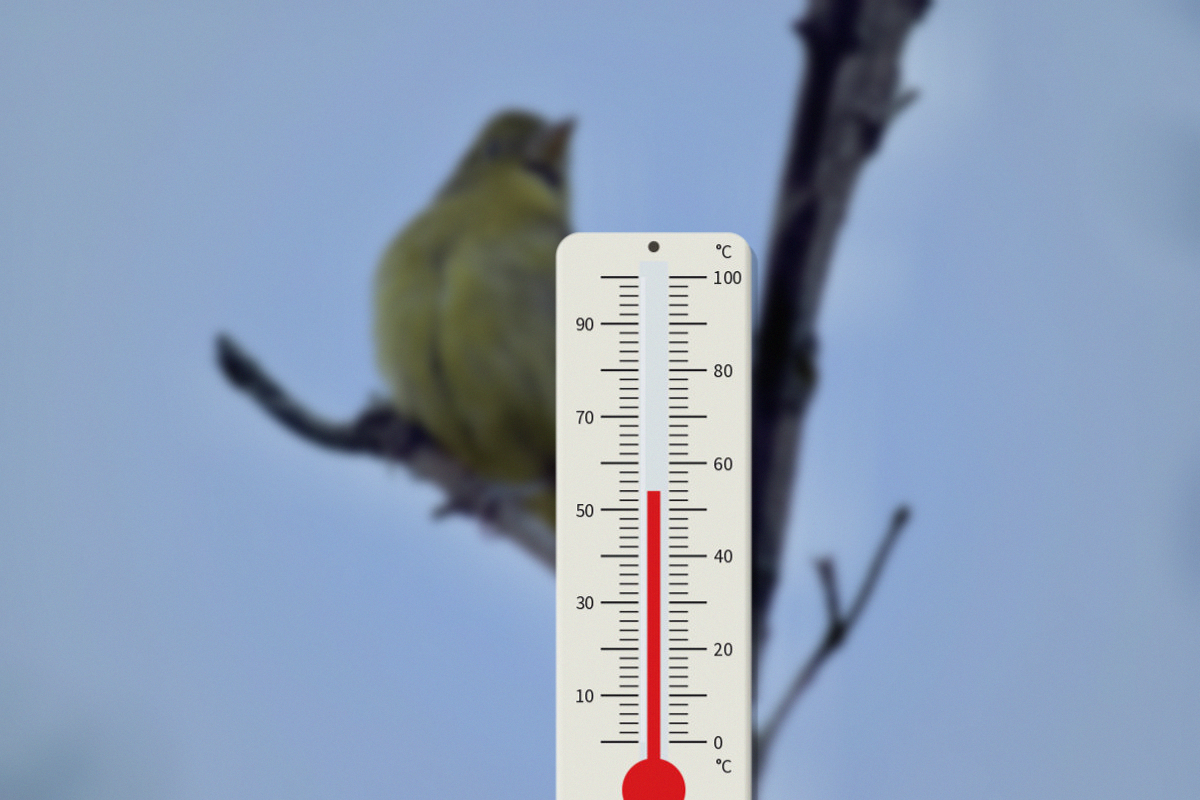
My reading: 54 °C
